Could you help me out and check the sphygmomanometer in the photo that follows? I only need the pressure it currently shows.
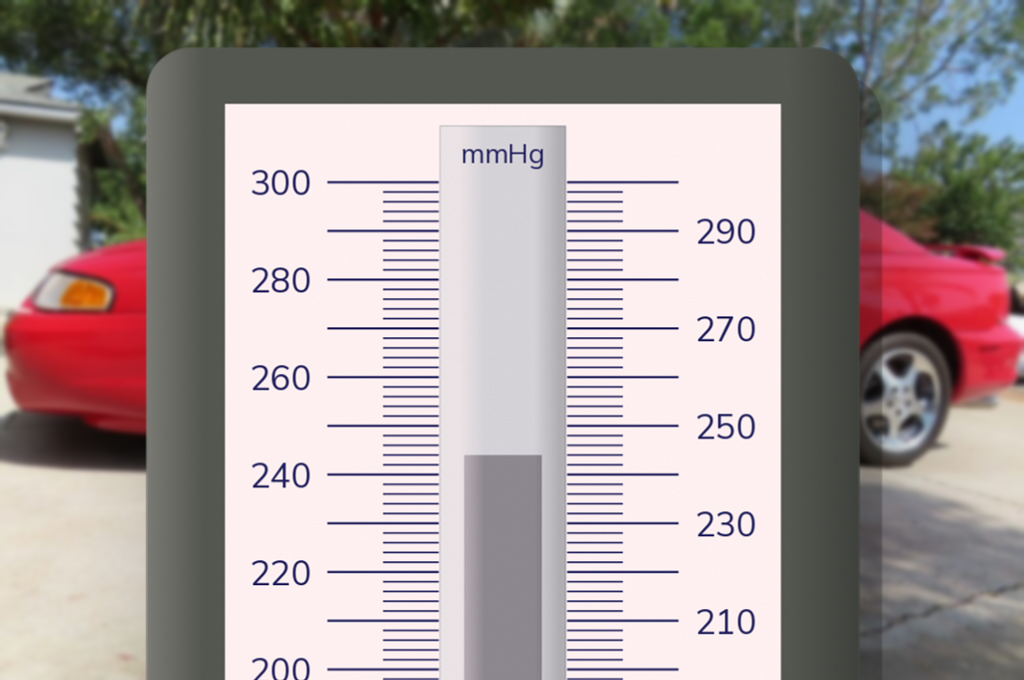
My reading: 244 mmHg
